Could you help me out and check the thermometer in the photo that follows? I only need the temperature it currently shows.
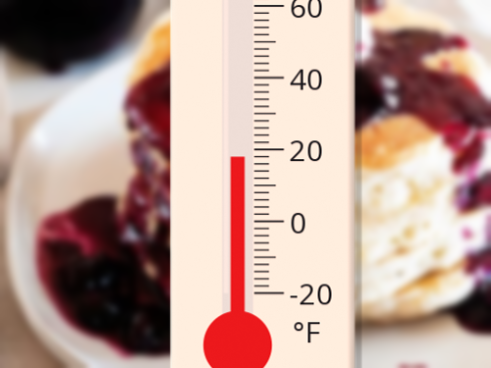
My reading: 18 °F
